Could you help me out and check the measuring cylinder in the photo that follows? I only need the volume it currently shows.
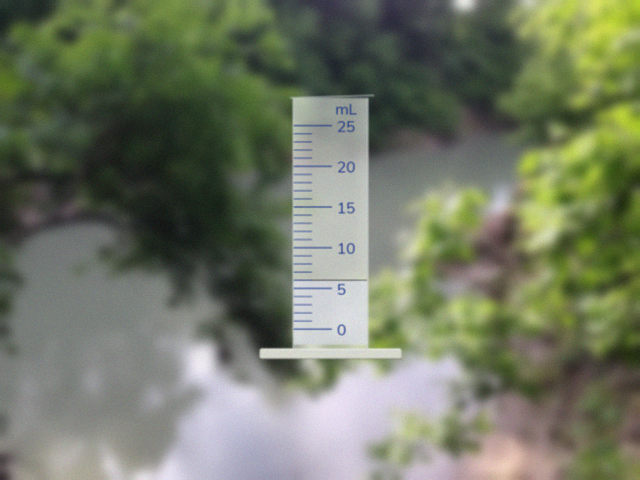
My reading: 6 mL
